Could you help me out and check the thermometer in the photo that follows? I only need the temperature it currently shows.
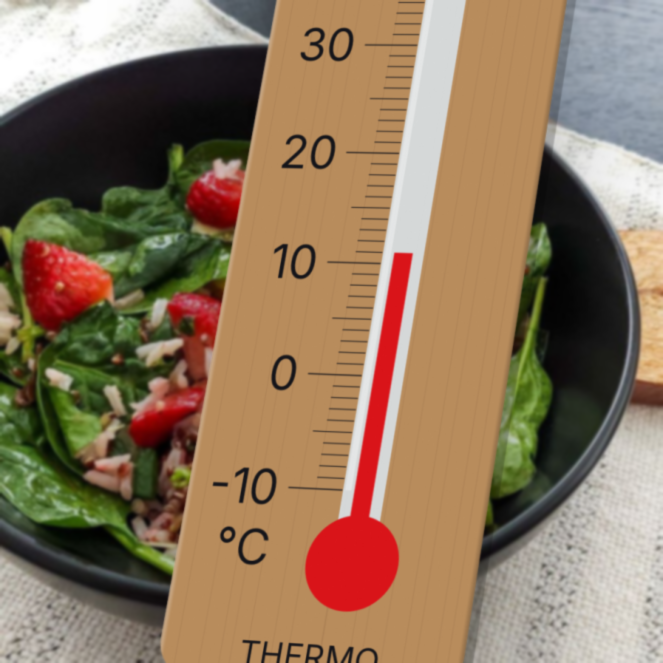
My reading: 11 °C
